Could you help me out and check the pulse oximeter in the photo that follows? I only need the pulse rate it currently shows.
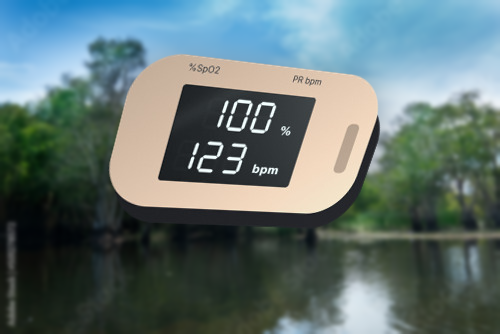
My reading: 123 bpm
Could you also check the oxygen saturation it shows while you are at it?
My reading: 100 %
